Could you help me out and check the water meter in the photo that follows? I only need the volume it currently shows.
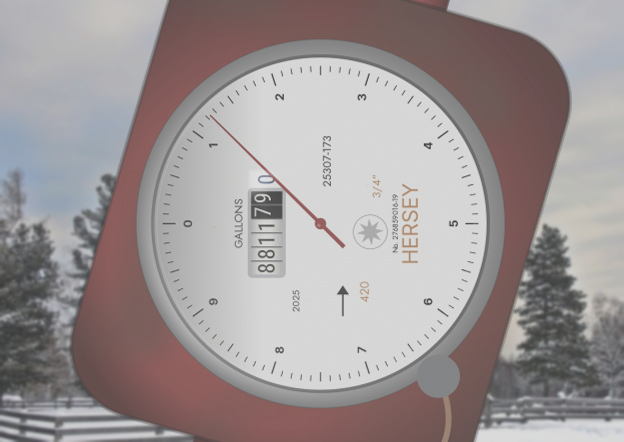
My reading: 8811791.2 gal
